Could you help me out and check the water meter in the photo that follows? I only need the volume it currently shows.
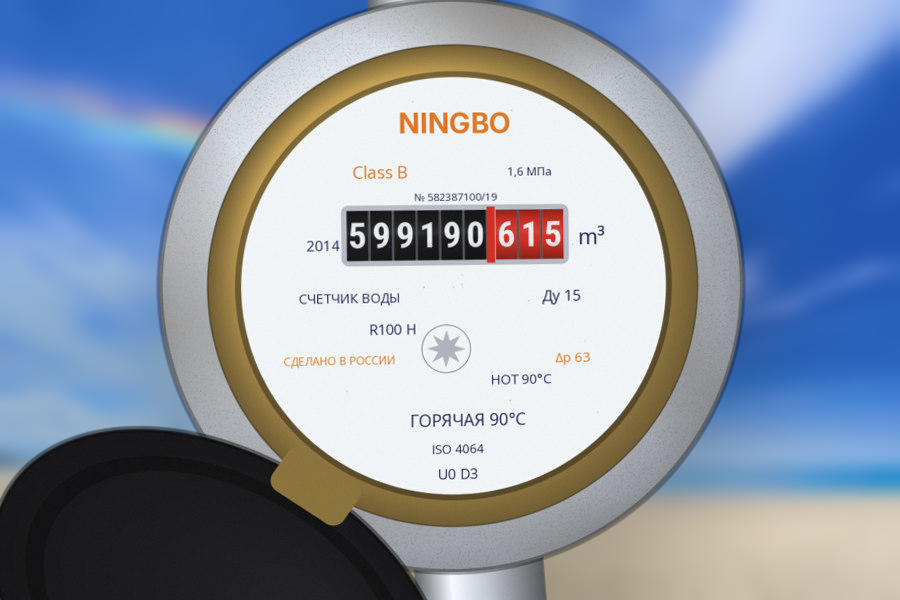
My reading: 599190.615 m³
